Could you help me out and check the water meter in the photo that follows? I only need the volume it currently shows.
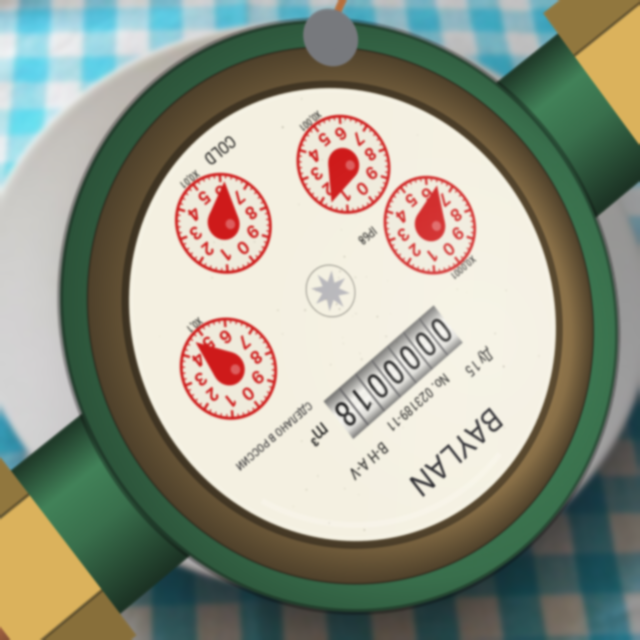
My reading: 18.4616 m³
